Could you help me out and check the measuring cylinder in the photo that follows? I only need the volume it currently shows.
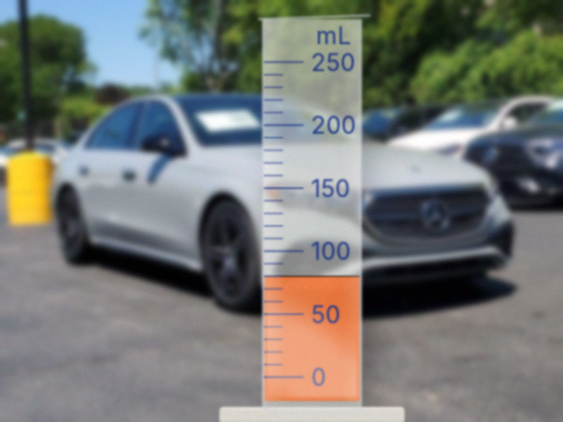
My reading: 80 mL
